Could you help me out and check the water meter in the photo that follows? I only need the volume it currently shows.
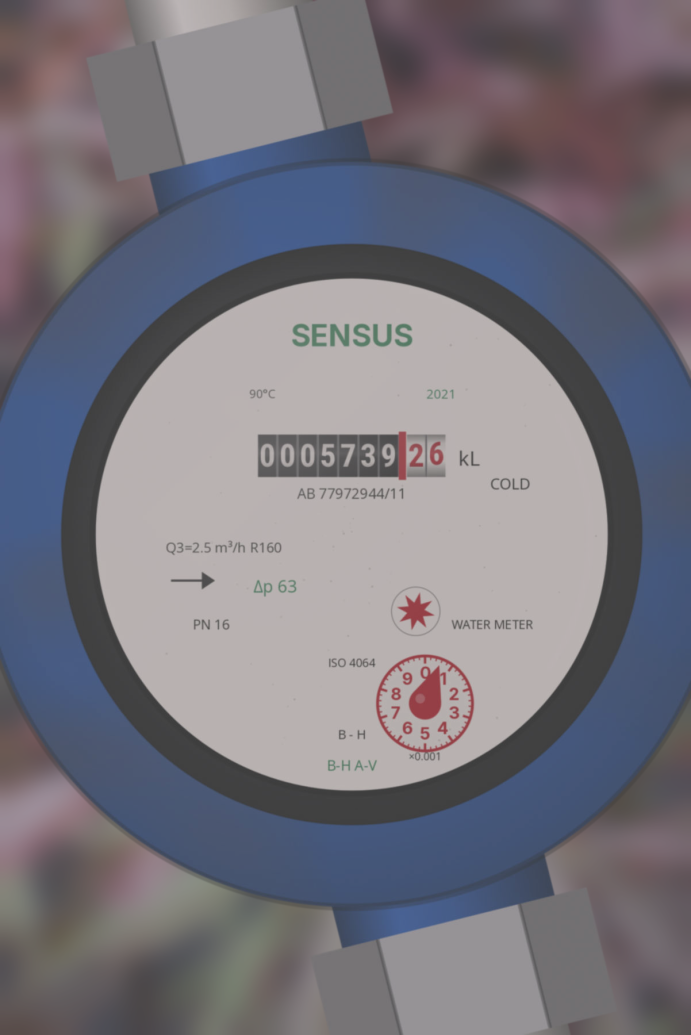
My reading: 5739.260 kL
